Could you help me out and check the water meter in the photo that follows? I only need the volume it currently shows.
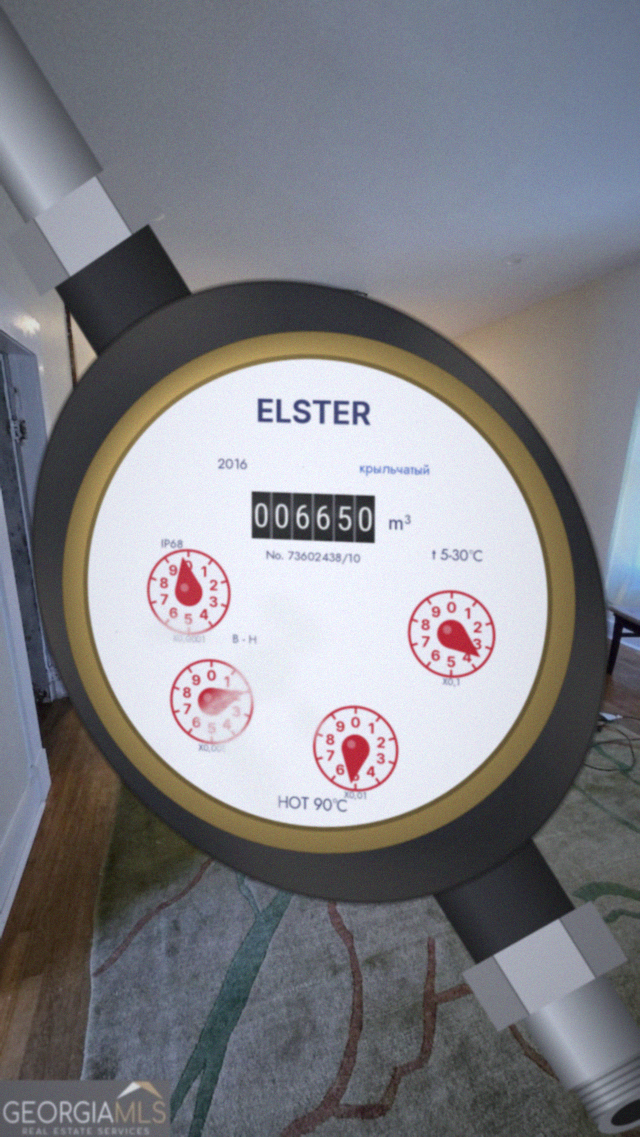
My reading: 6650.3519 m³
